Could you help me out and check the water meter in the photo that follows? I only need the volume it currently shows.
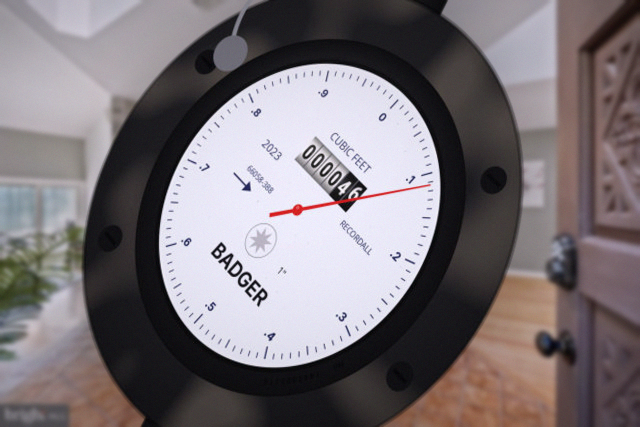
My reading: 46.11 ft³
